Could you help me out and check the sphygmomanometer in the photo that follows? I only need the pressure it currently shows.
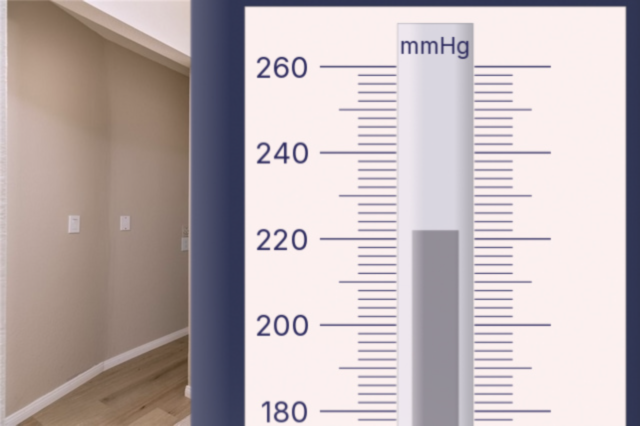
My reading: 222 mmHg
